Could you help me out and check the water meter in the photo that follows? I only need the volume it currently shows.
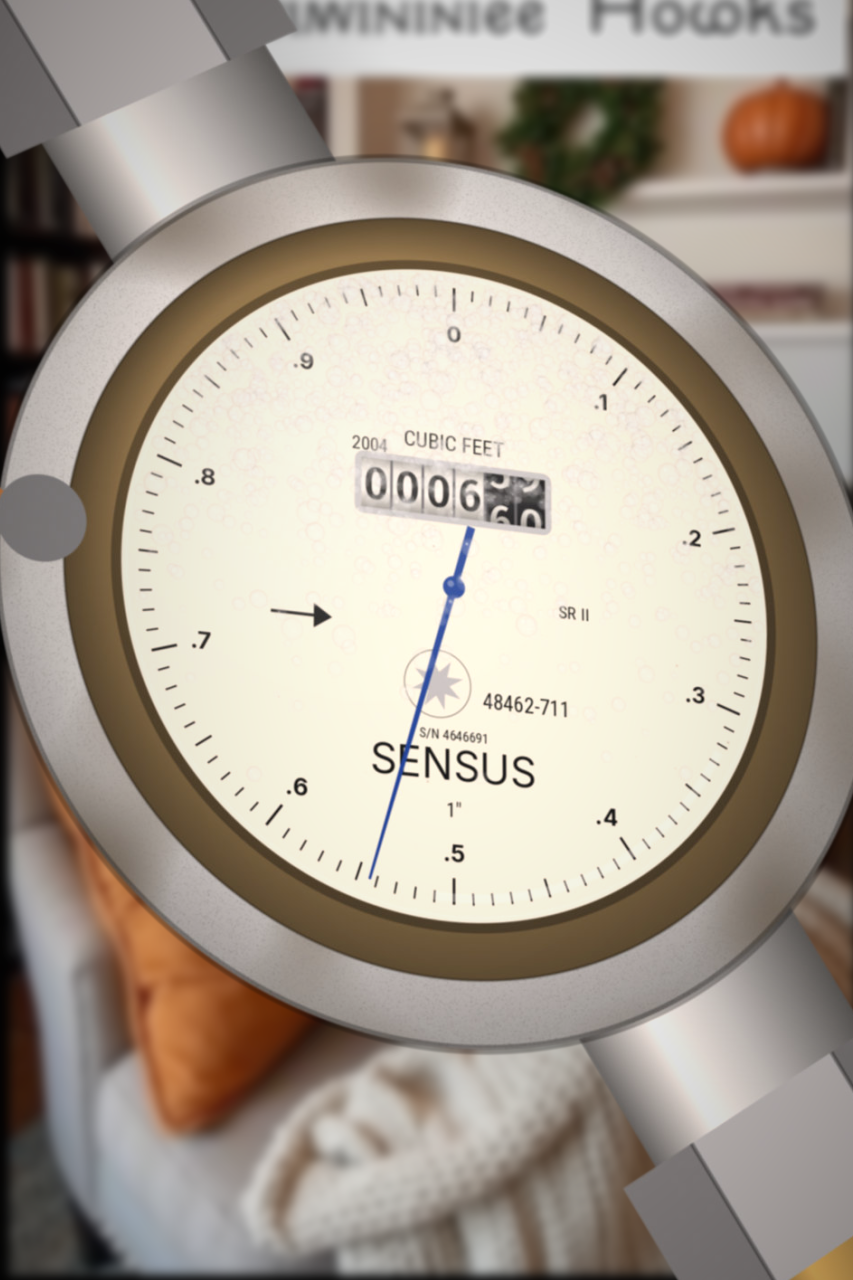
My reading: 659.54 ft³
